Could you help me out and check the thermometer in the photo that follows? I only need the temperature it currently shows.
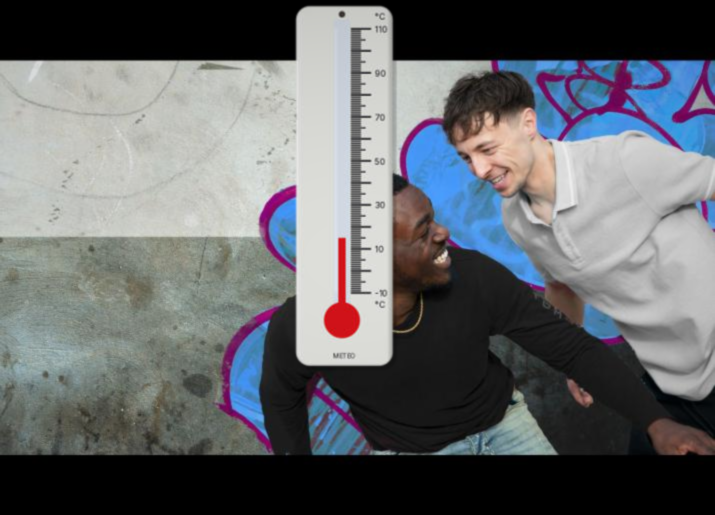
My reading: 15 °C
